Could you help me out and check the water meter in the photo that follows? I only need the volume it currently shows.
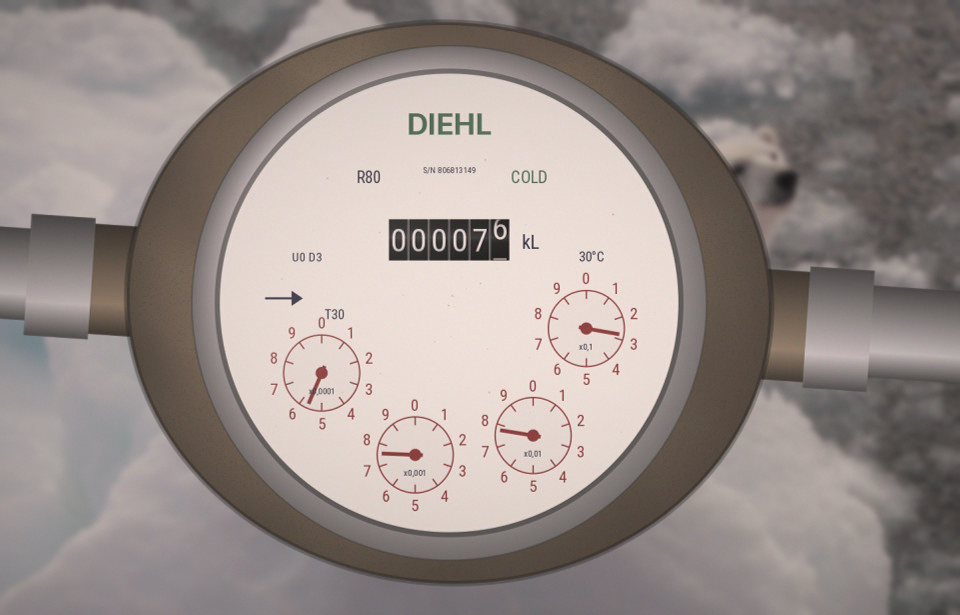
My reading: 76.2775 kL
